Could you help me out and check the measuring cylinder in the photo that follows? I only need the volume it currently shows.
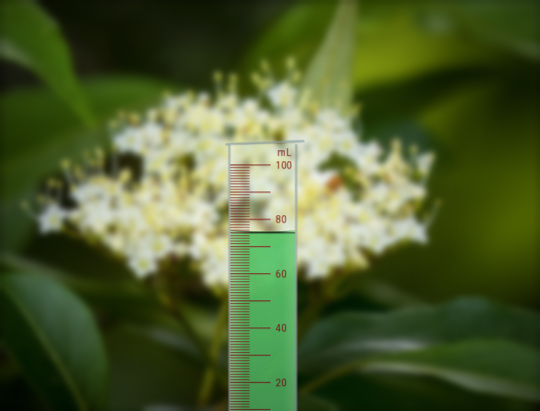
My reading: 75 mL
